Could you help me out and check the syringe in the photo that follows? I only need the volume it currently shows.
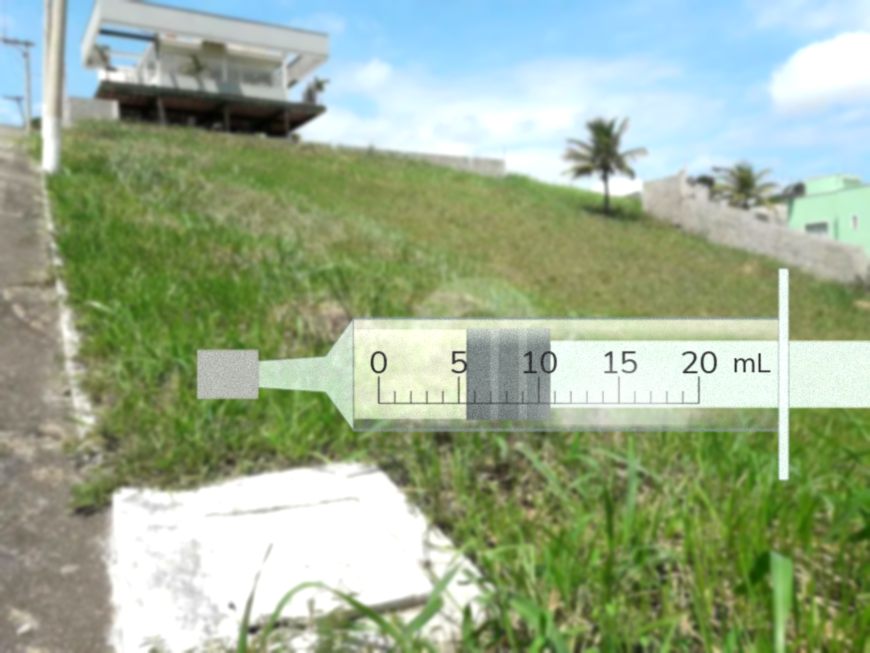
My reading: 5.5 mL
